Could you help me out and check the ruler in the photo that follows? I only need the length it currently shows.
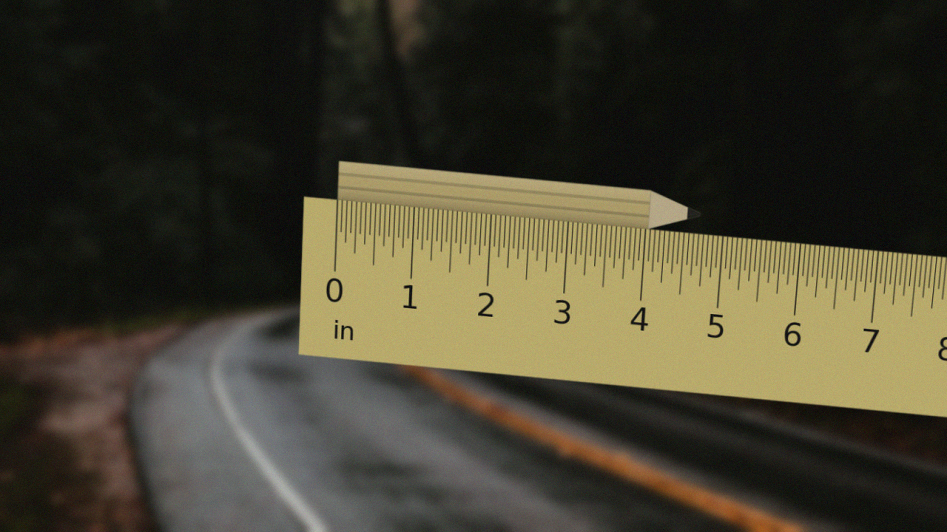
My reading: 4.6875 in
